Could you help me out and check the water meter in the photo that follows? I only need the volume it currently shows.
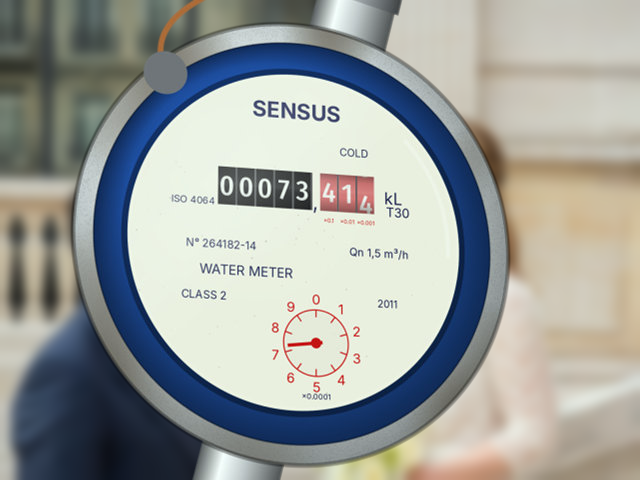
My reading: 73.4137 kL
